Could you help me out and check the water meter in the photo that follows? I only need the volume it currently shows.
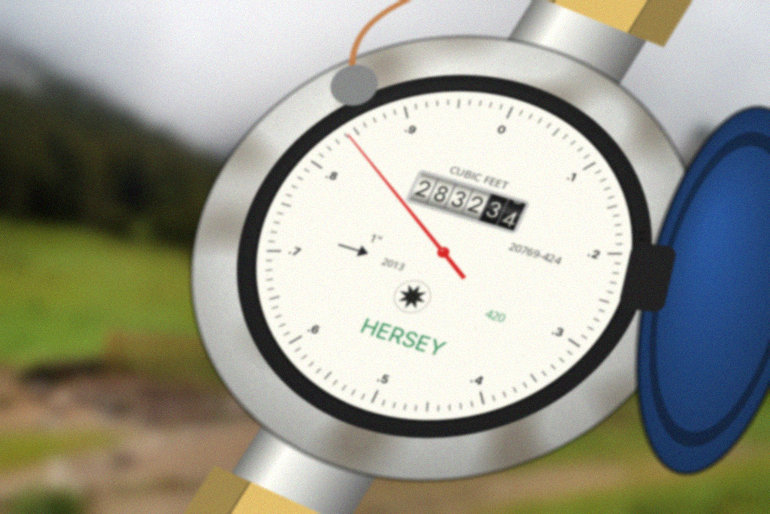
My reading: 283233.84 ft³
